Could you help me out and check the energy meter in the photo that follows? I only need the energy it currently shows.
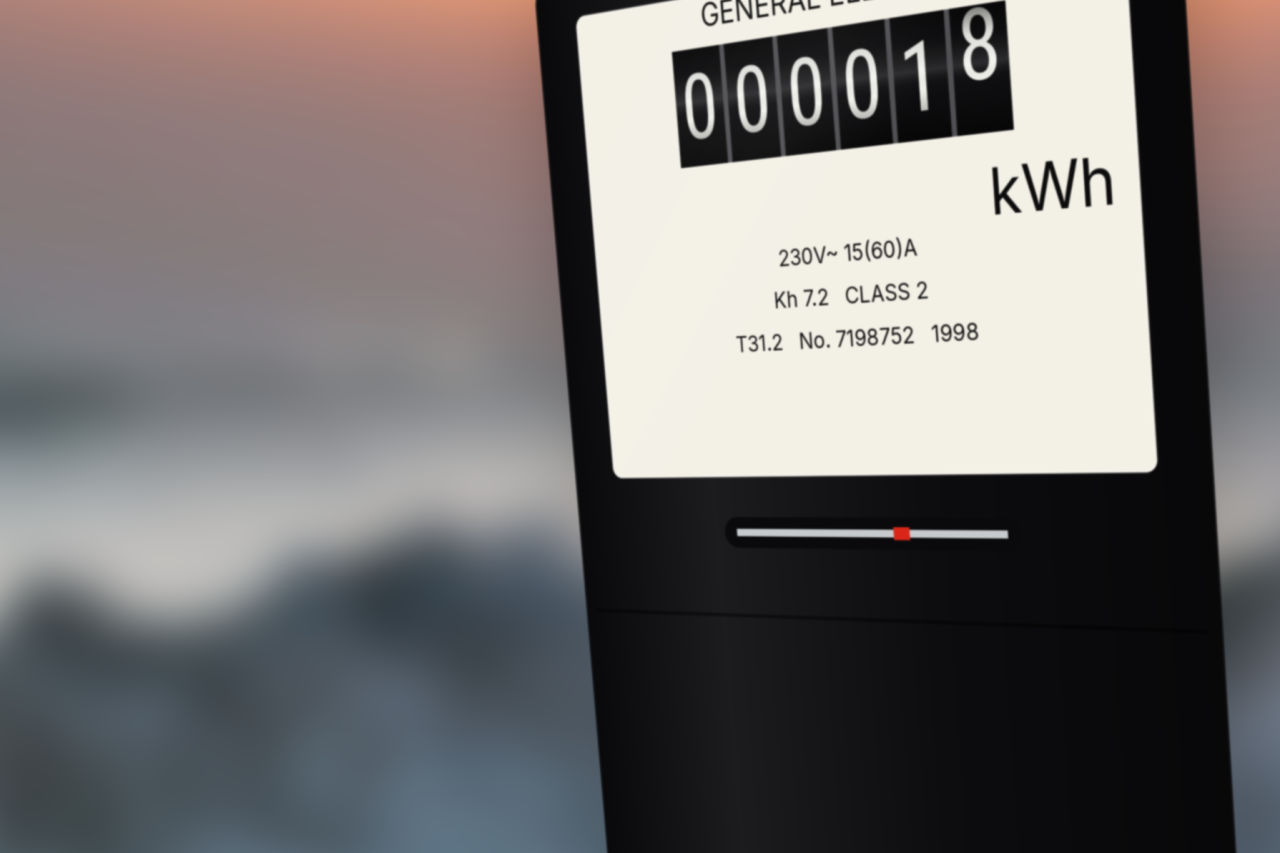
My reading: 18 kWh
